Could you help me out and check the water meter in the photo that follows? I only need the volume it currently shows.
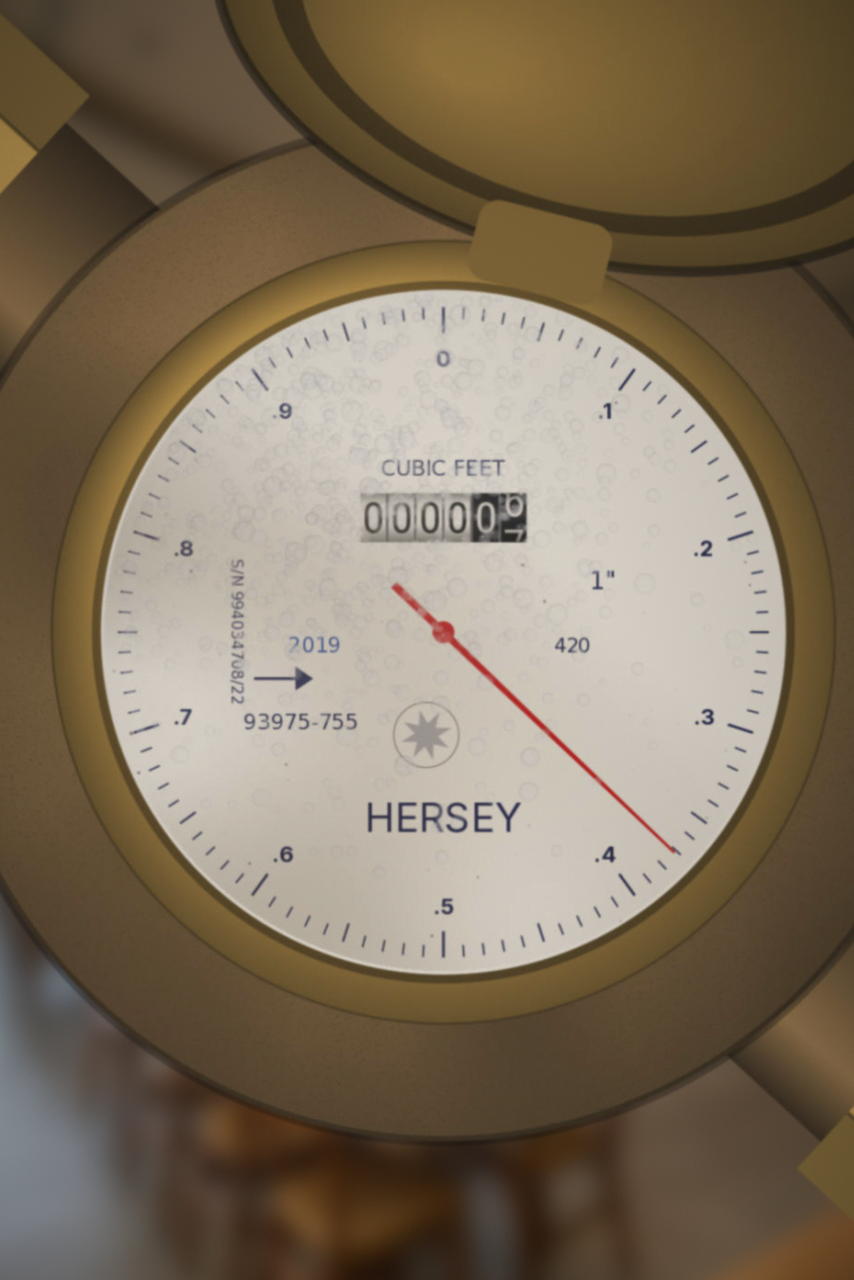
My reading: 6.37 ft³
